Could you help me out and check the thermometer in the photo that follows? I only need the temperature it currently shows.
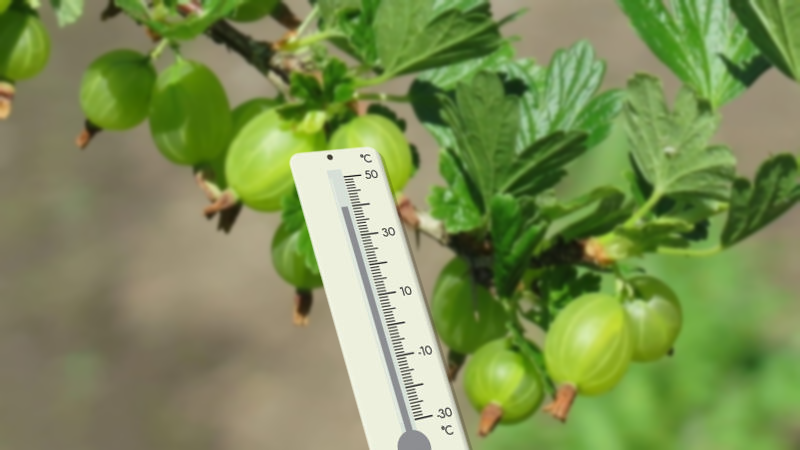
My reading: 40 °C
